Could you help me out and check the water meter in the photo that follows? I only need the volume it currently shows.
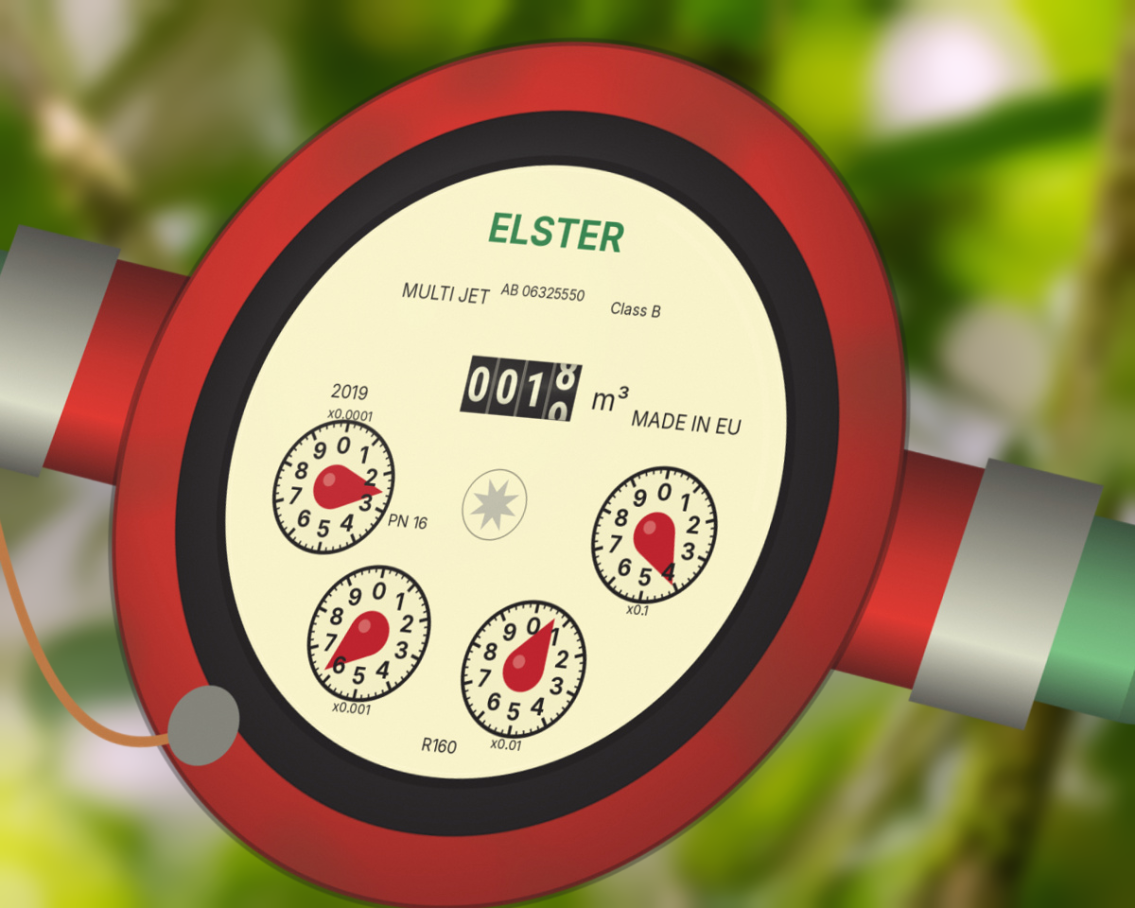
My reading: 18.4062 m³
